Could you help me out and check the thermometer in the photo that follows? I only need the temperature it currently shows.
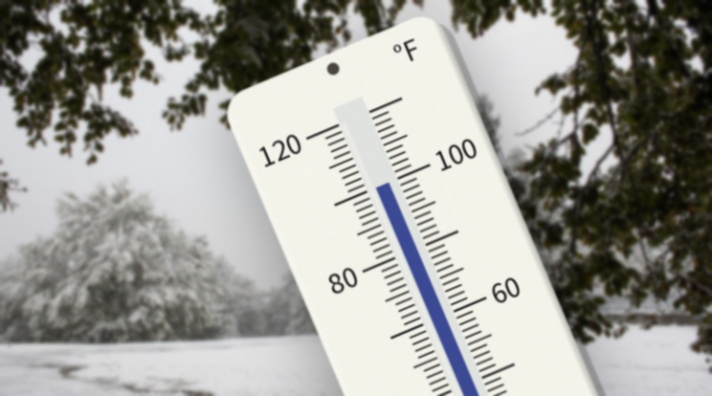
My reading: 100 °F
